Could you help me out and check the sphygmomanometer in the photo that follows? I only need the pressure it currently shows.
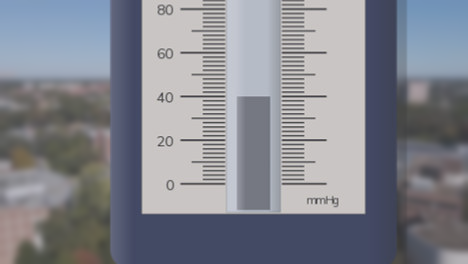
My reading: 40 mmHg
